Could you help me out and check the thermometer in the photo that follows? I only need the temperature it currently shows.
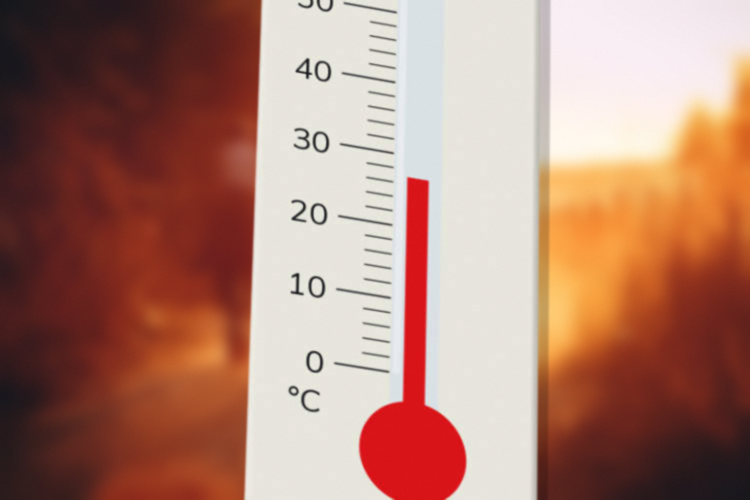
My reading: 27 °C
